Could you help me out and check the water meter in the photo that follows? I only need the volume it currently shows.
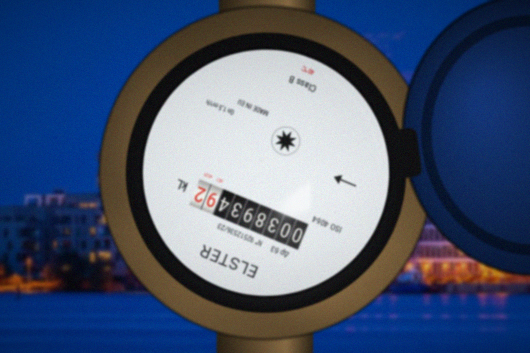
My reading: 38934.92 kL
